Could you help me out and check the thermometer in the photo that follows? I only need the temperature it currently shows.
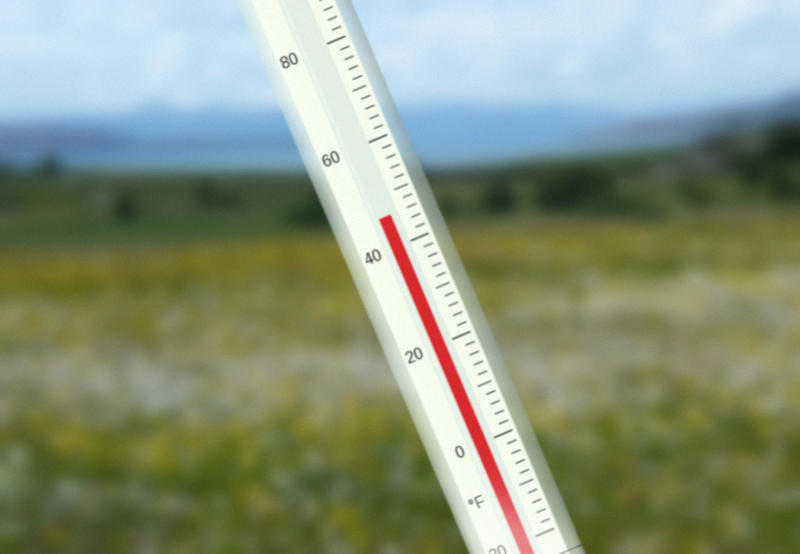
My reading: 46 °F
